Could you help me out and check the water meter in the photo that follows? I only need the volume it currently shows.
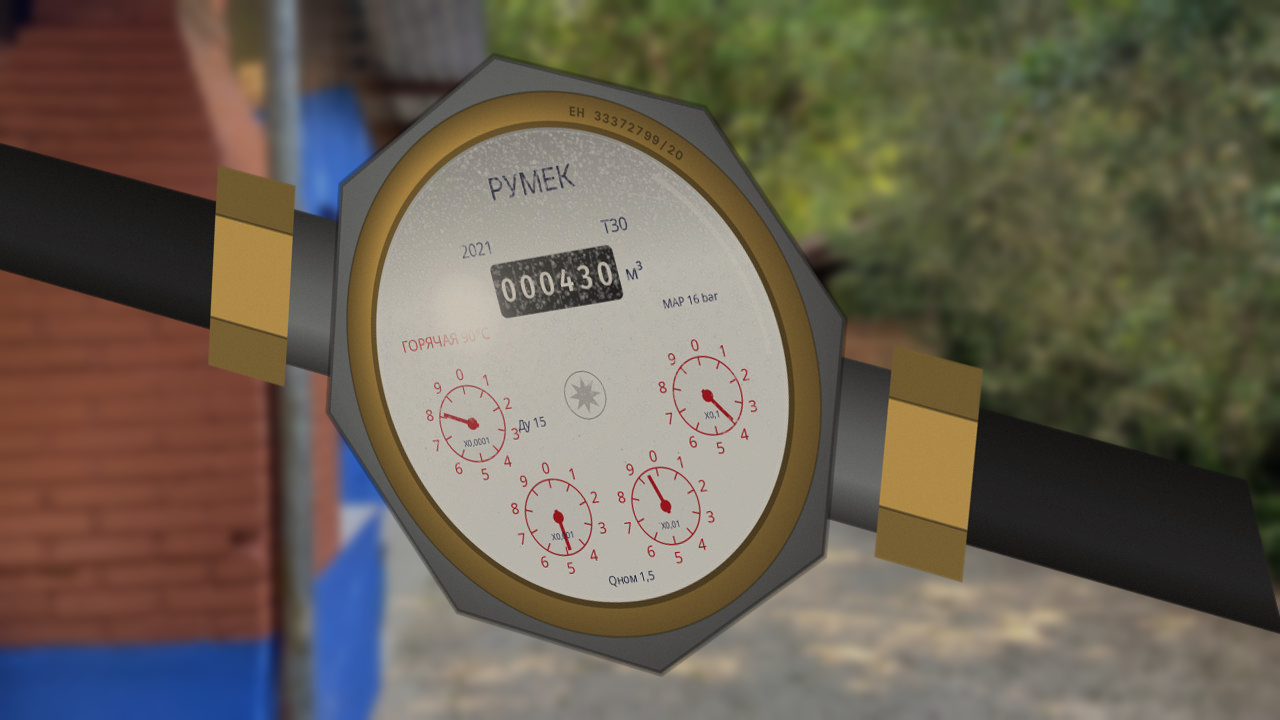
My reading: 430.3948 m³
